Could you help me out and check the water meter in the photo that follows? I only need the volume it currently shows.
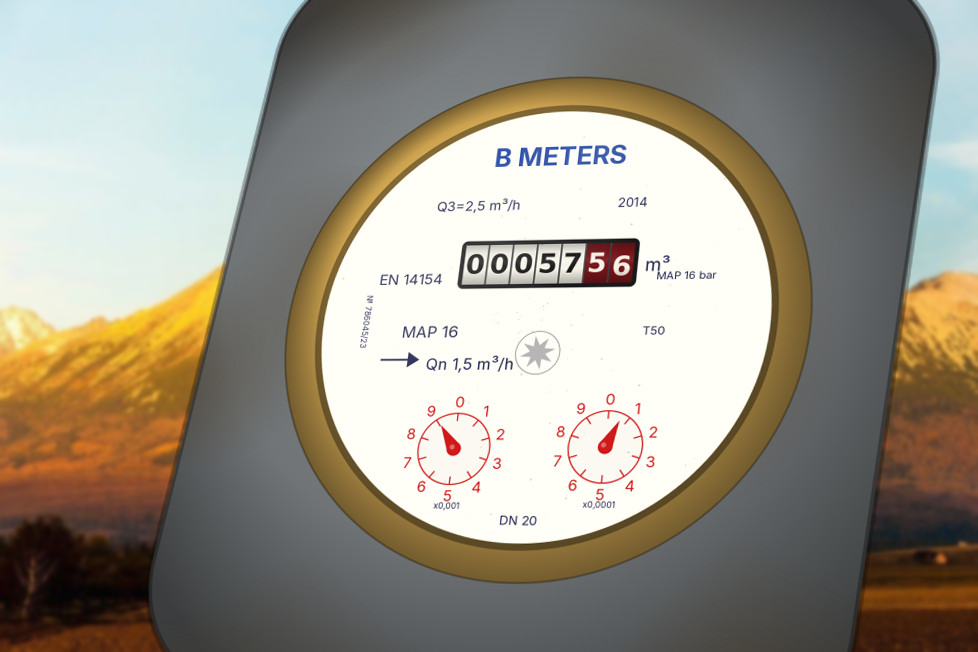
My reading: 57.5590 m³
